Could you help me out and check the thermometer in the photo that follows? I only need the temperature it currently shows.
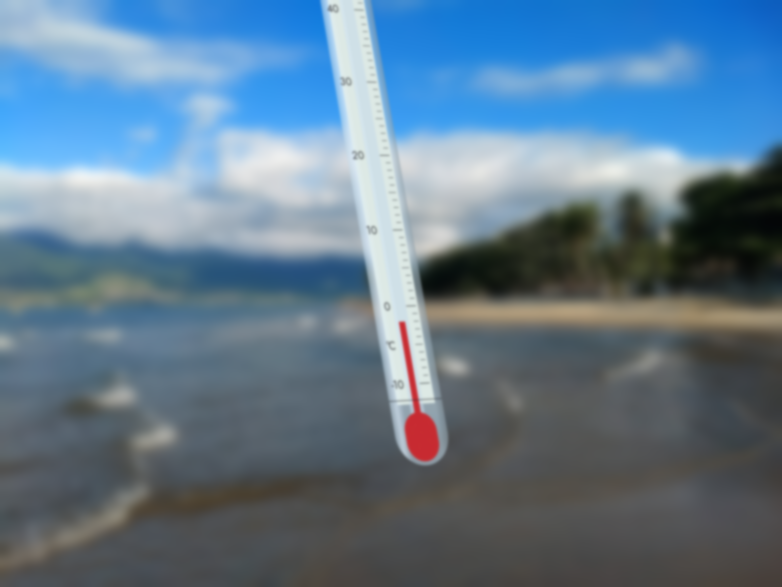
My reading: -2 °C
